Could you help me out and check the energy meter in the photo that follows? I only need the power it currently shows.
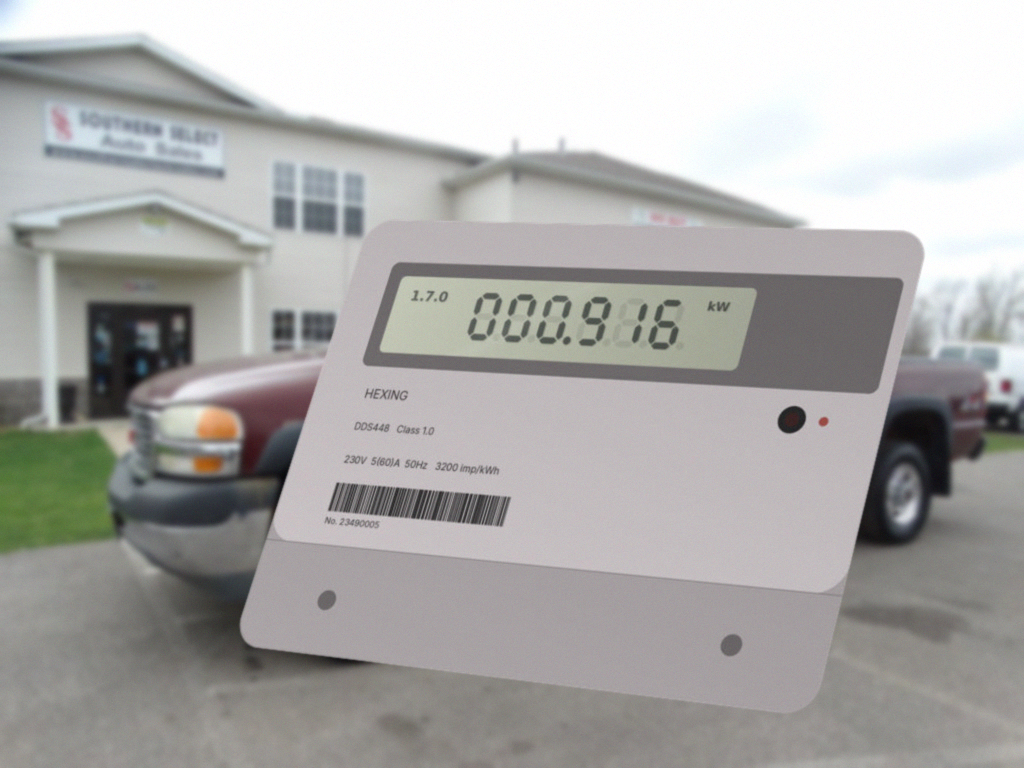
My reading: 0.916 kW
